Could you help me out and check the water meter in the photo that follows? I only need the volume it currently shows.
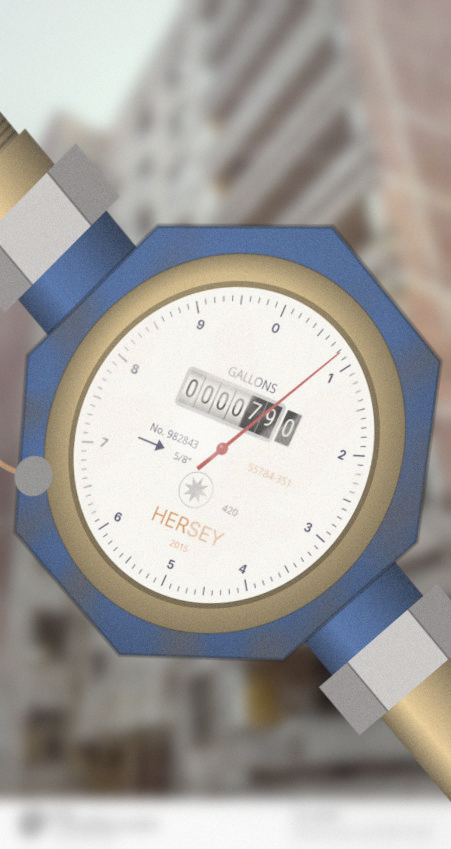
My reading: 790.8 gal
